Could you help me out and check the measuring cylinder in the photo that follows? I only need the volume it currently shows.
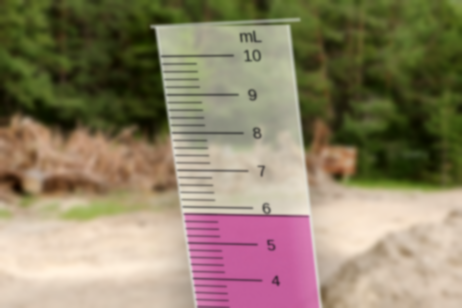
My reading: 5.8 mL
